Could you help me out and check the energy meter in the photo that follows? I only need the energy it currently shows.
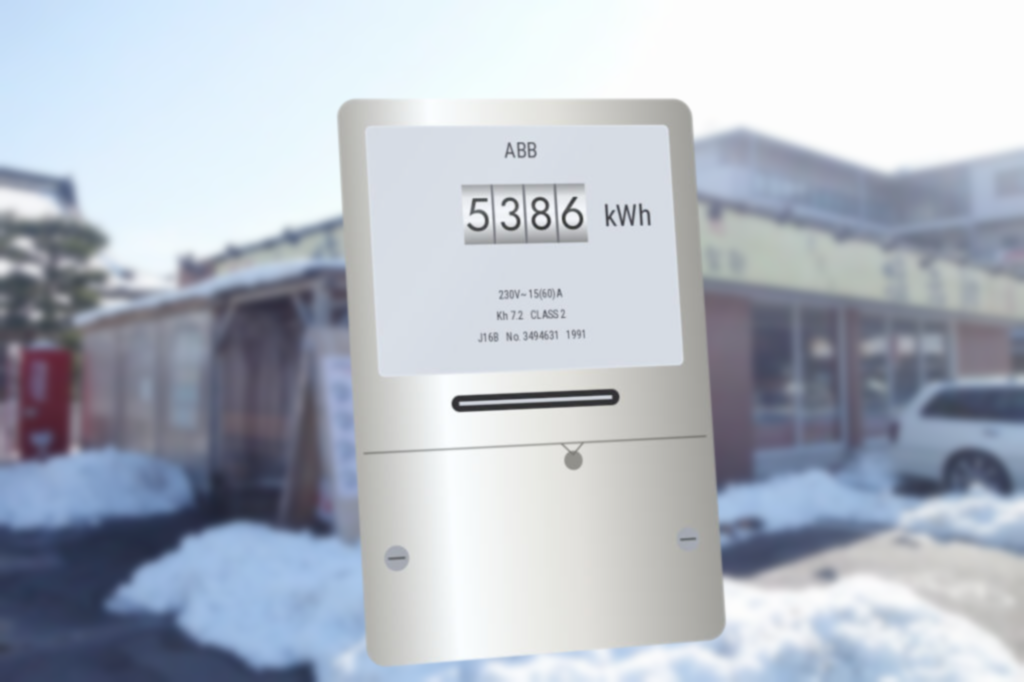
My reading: 5386 kWh
